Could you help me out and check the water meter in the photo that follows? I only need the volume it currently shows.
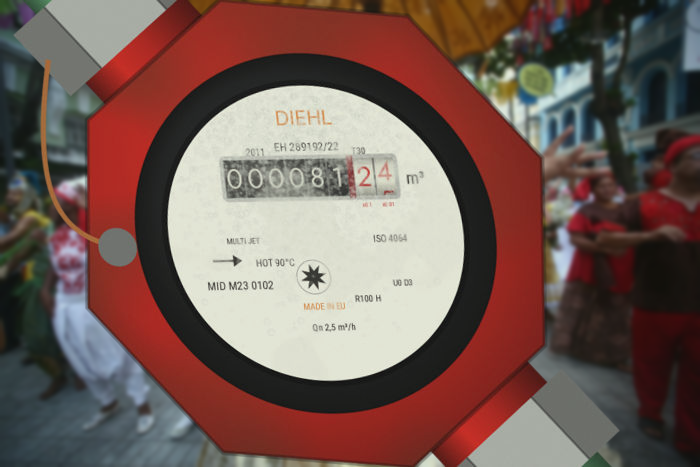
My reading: 81.24 m³
